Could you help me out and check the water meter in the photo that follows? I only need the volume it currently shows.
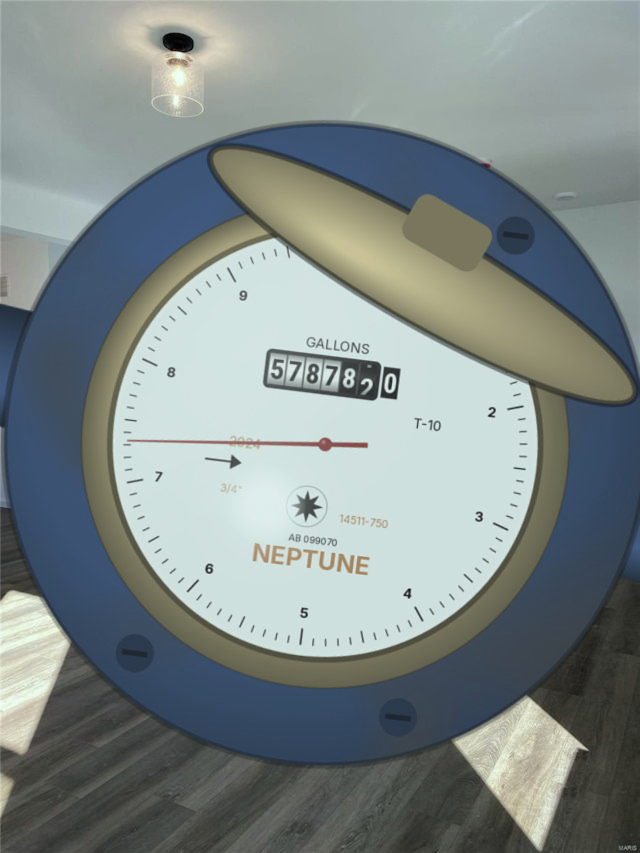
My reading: 5787817.3 gal
